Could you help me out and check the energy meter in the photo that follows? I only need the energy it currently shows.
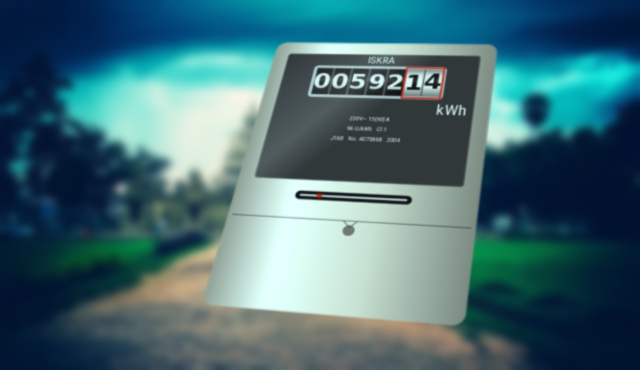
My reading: 592.14 kWh
